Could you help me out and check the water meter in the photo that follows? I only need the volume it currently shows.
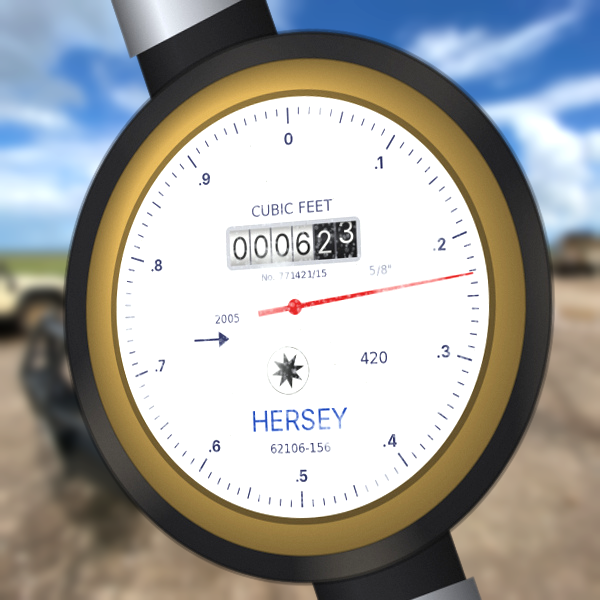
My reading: 623.23 ft³
